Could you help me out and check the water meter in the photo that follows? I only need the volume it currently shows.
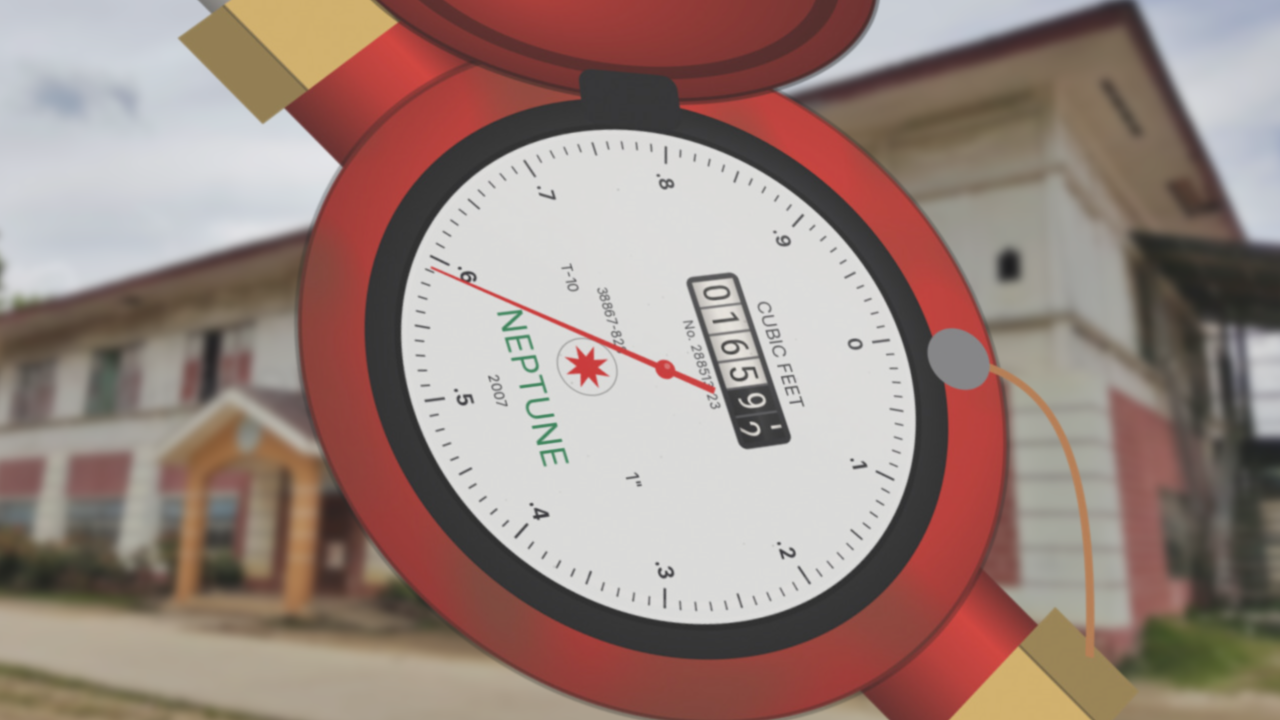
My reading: 16591.59 ft³
